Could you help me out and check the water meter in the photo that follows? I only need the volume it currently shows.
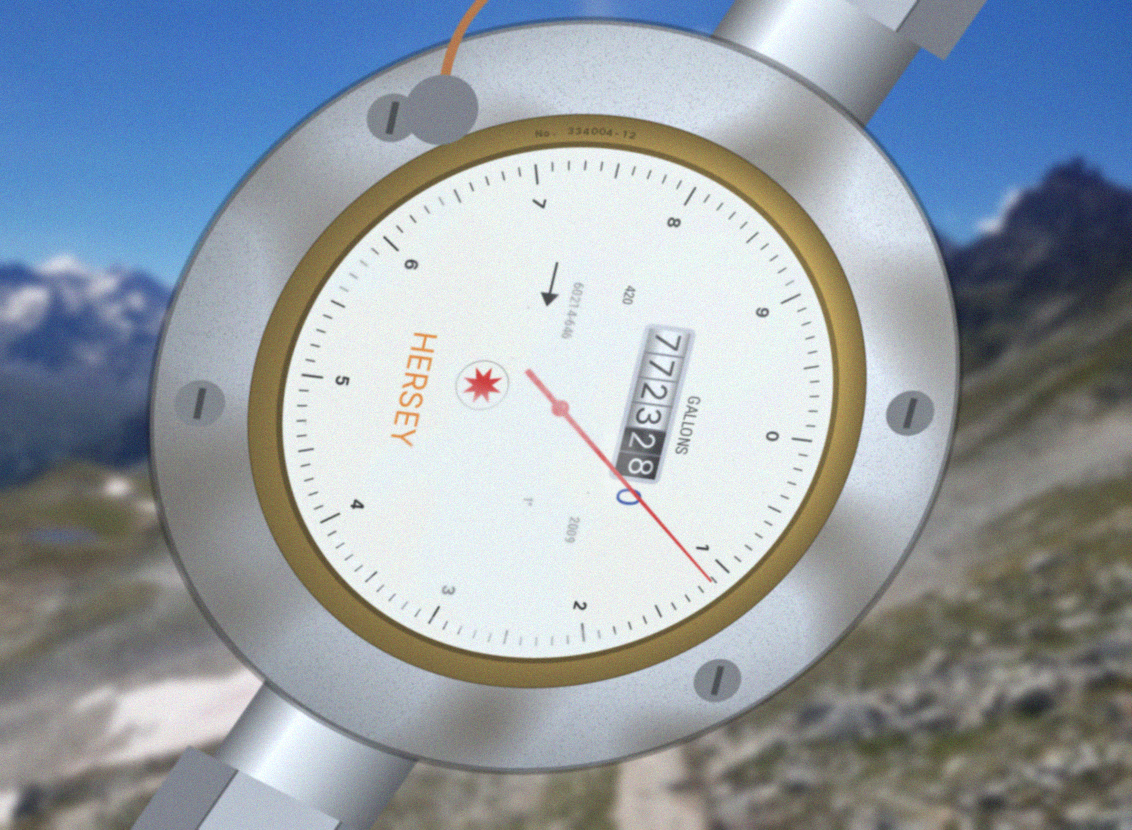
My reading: 7723281.1 gal
